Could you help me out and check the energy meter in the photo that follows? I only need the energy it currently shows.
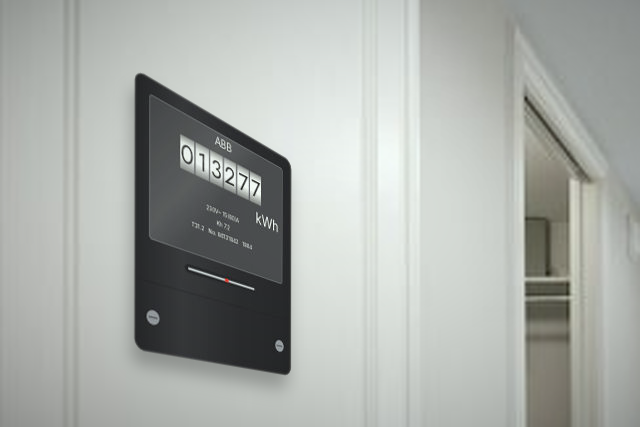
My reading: 13277 kWh
